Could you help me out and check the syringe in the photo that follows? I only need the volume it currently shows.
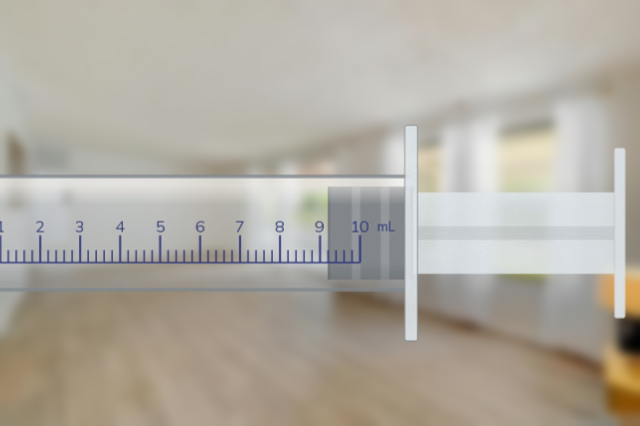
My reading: 9.2 mL
